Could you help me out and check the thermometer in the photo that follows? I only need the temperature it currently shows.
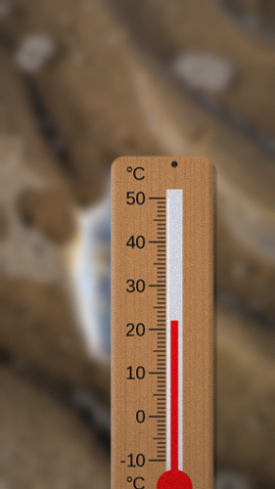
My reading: 22 °C
